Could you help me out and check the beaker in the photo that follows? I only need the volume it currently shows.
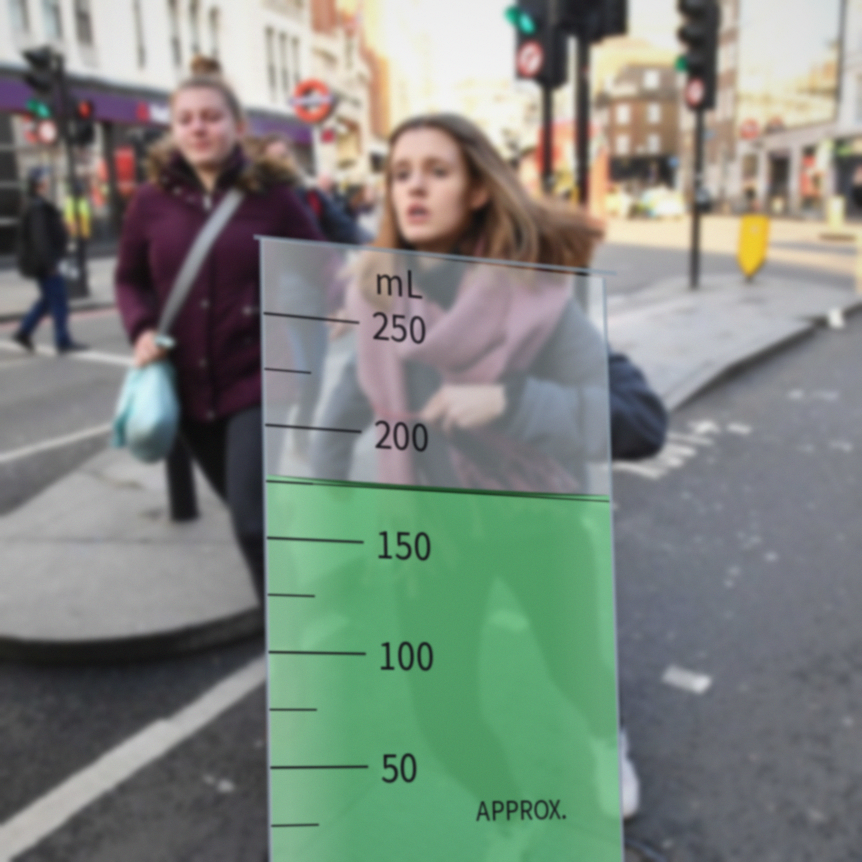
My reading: 175 mL
